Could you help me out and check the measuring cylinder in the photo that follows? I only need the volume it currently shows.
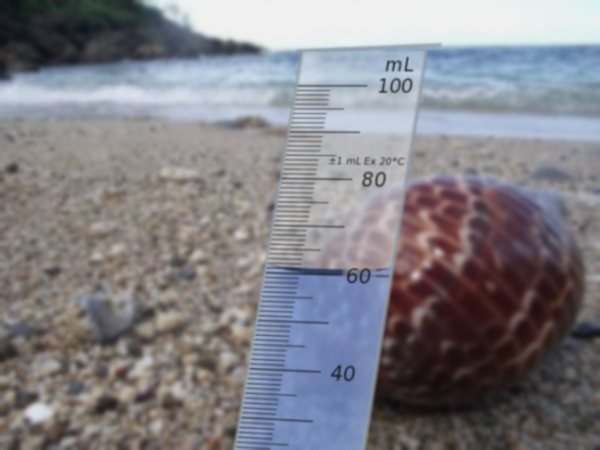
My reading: 60 mL
